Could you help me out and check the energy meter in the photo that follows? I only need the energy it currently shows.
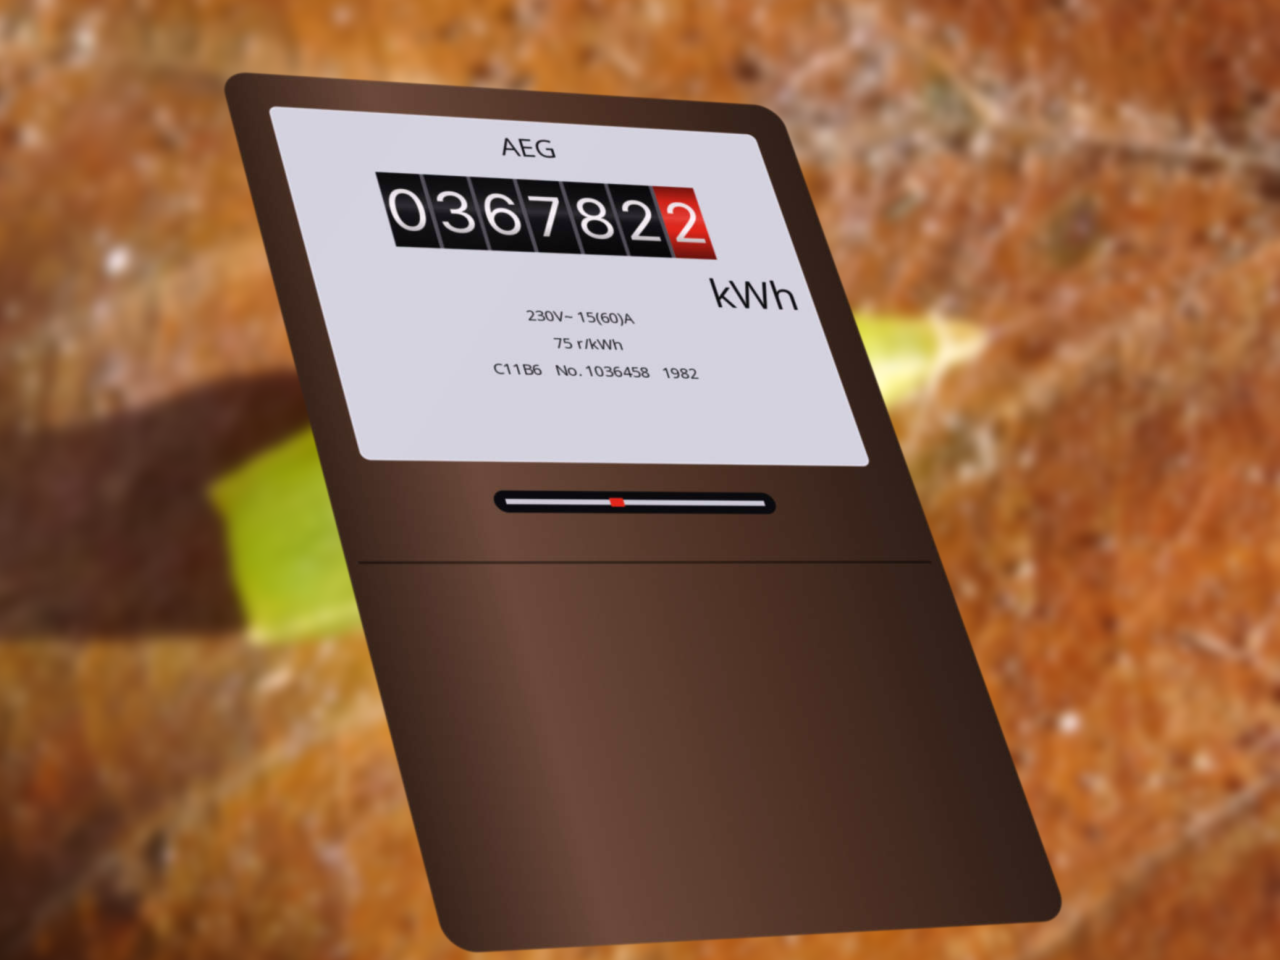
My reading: 36782.2 kWh
